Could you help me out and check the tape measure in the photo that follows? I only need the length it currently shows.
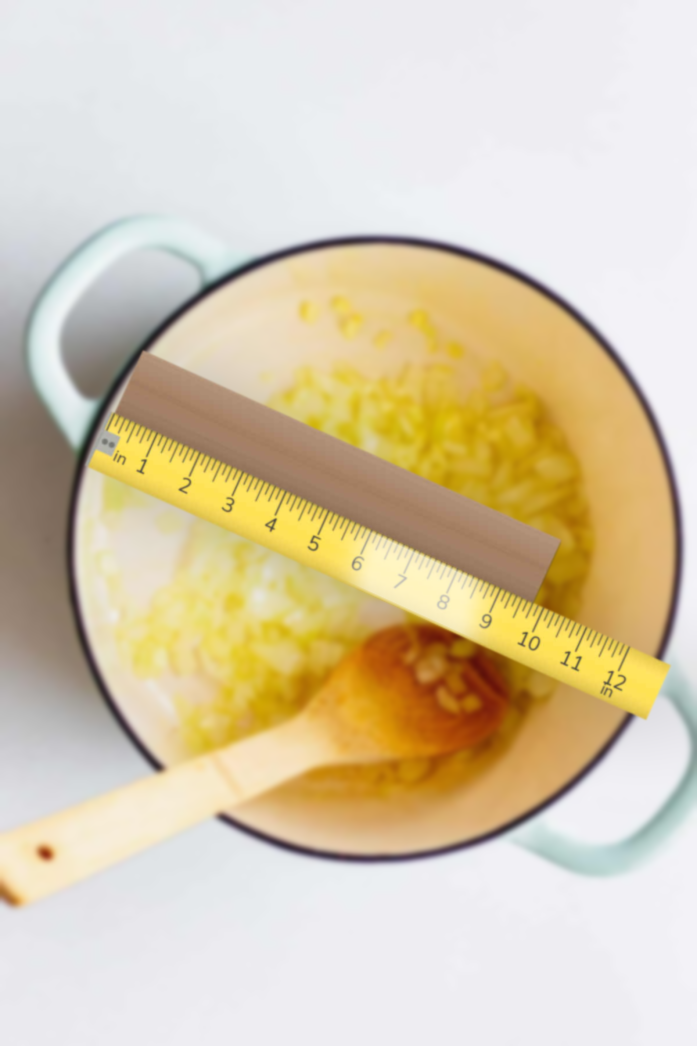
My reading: 9.75 in
